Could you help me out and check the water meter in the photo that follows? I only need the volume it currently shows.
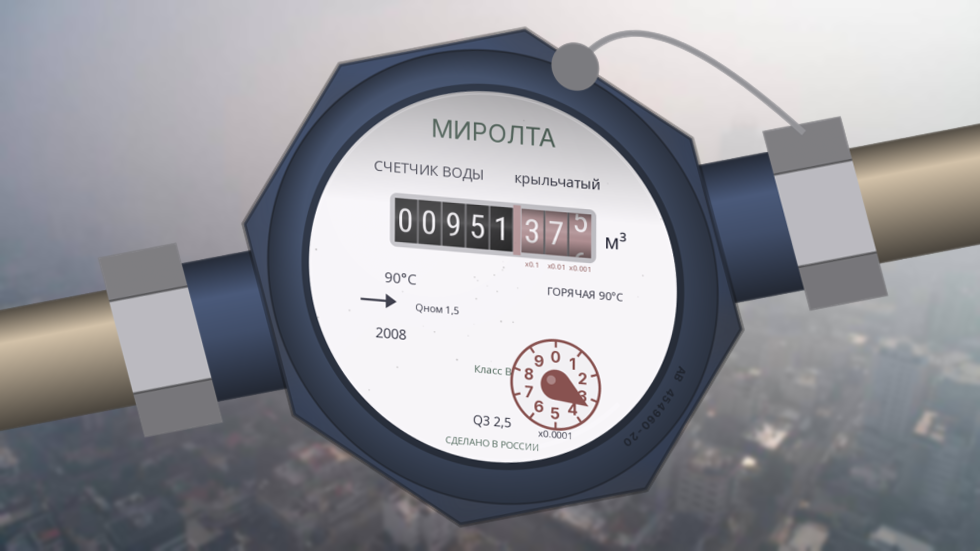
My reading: 951.3753 m³
